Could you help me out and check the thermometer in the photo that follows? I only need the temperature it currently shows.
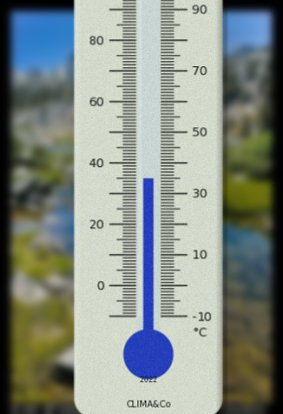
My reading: 35 °C
